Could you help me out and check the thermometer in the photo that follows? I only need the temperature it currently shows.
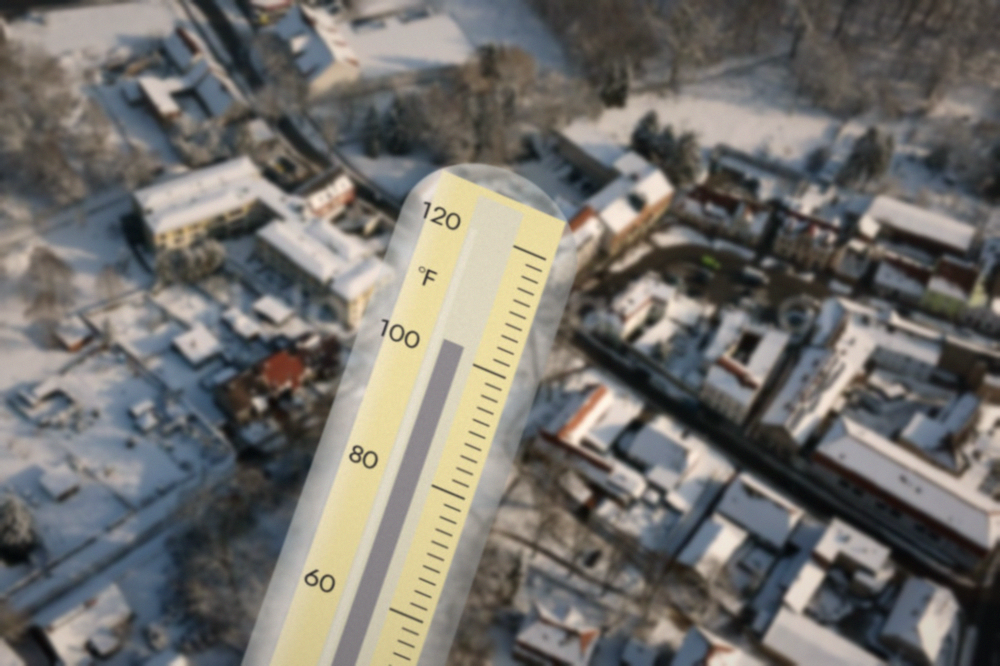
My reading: 102 °F
